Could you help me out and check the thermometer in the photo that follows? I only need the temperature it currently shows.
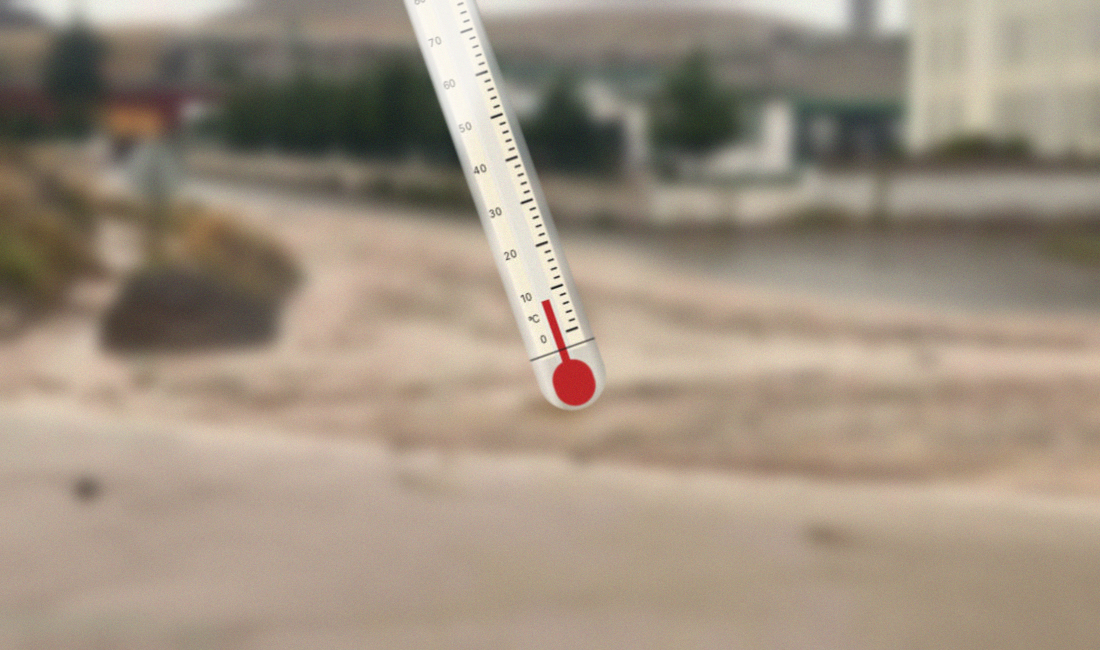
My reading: 8 °C
